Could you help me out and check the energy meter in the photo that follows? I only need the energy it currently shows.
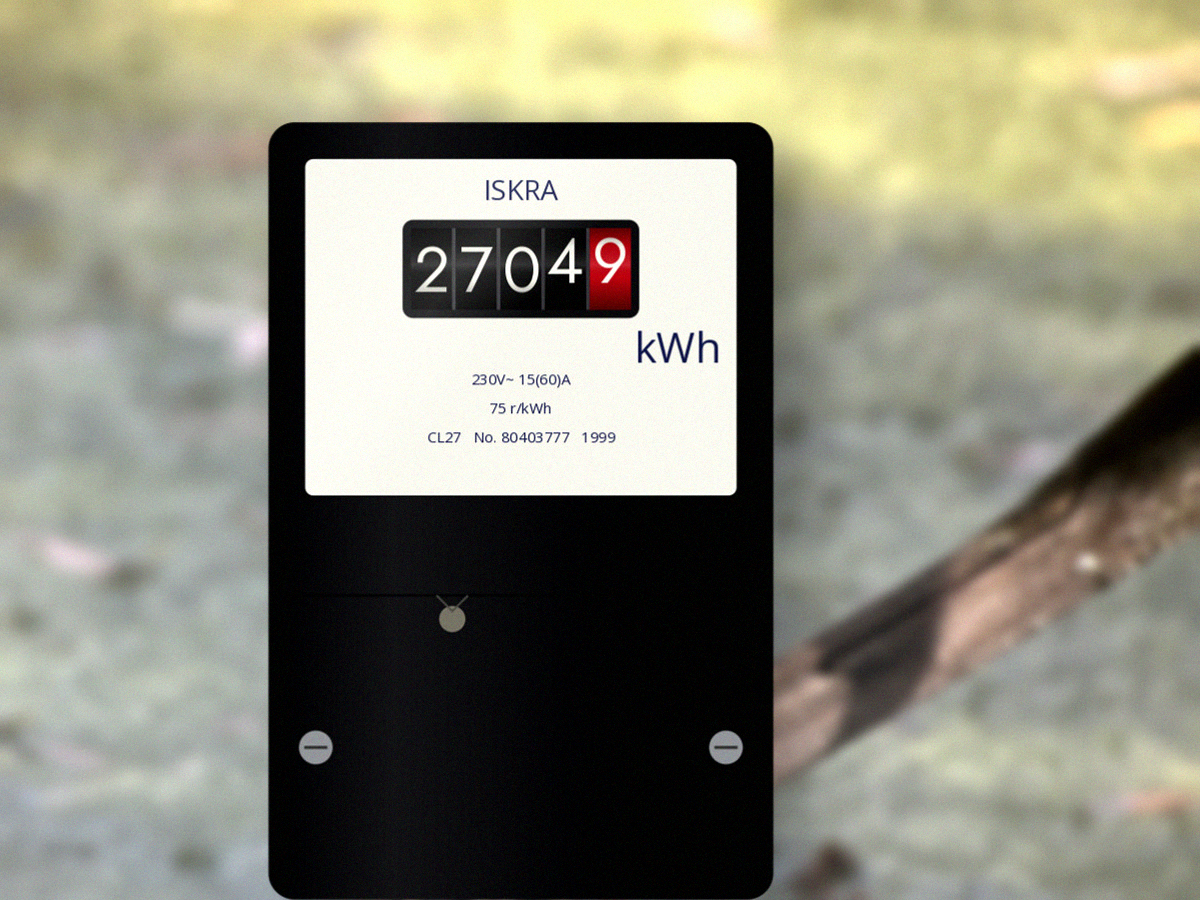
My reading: 2704.9 kWh
